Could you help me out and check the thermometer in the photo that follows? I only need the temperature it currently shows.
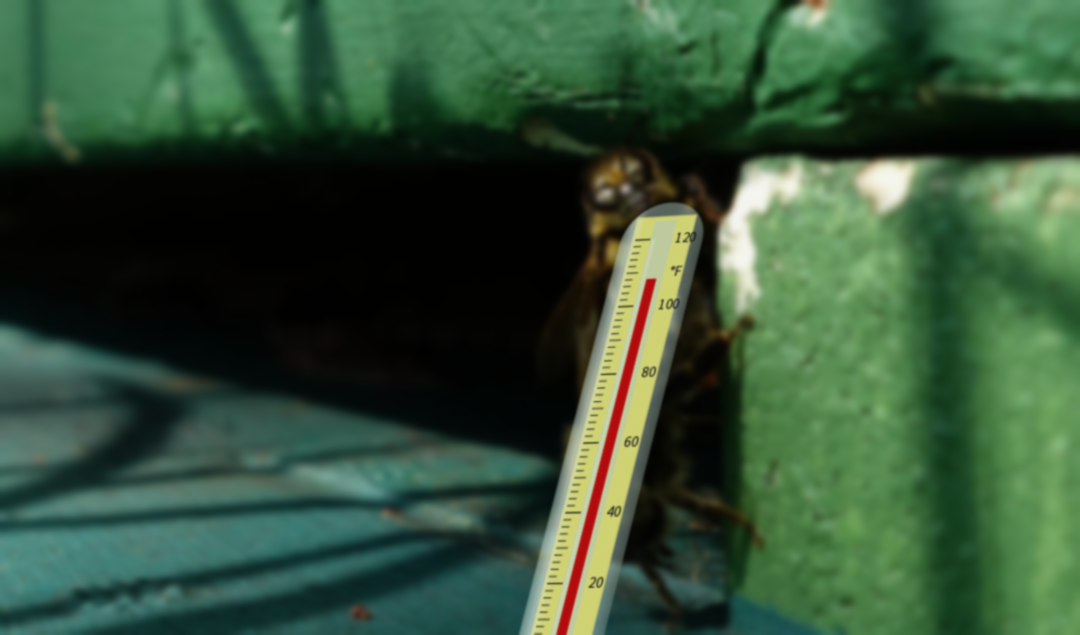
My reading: 108 °F
